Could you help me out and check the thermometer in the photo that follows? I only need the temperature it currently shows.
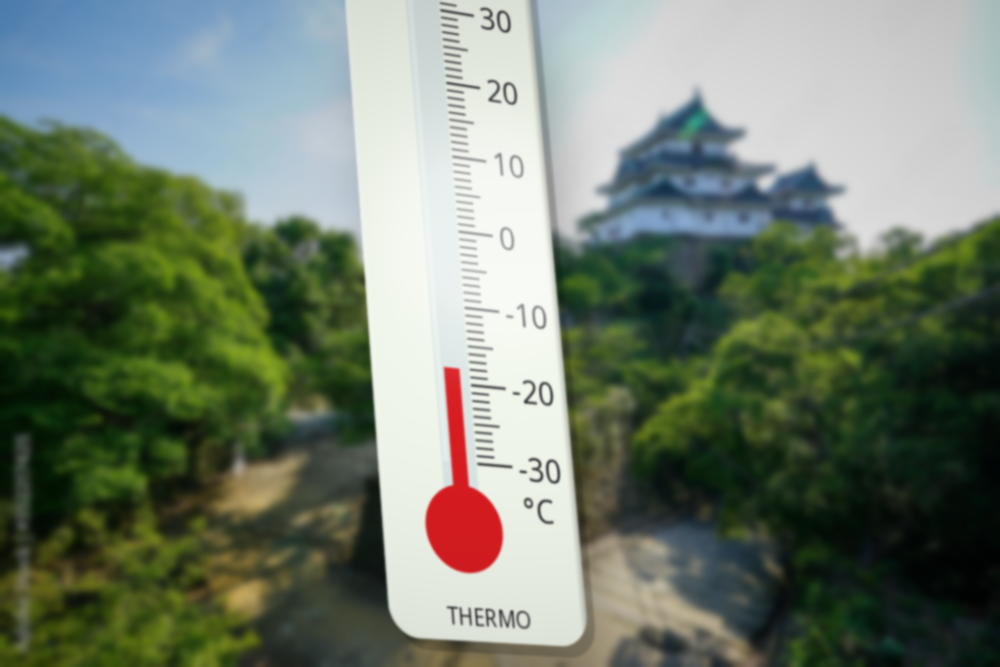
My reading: -18 °C
